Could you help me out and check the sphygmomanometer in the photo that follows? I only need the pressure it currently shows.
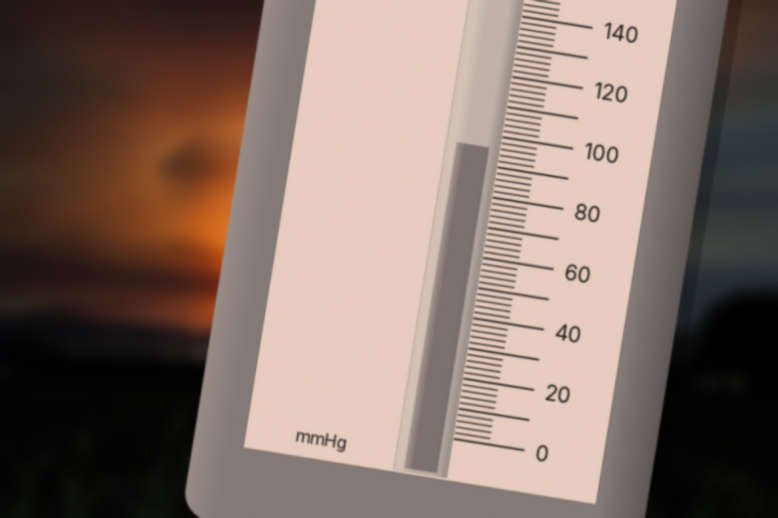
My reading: 96 mmHg
